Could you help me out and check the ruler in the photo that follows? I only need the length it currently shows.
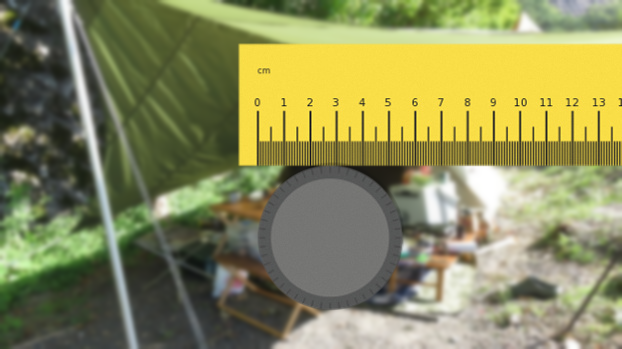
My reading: 5.5 cm
